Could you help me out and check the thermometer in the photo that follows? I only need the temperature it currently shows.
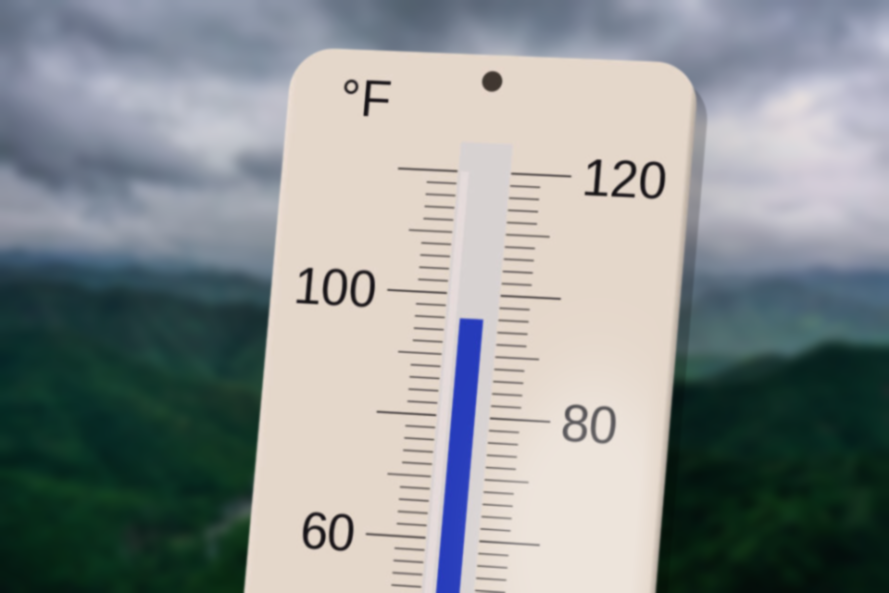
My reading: 96 °F
